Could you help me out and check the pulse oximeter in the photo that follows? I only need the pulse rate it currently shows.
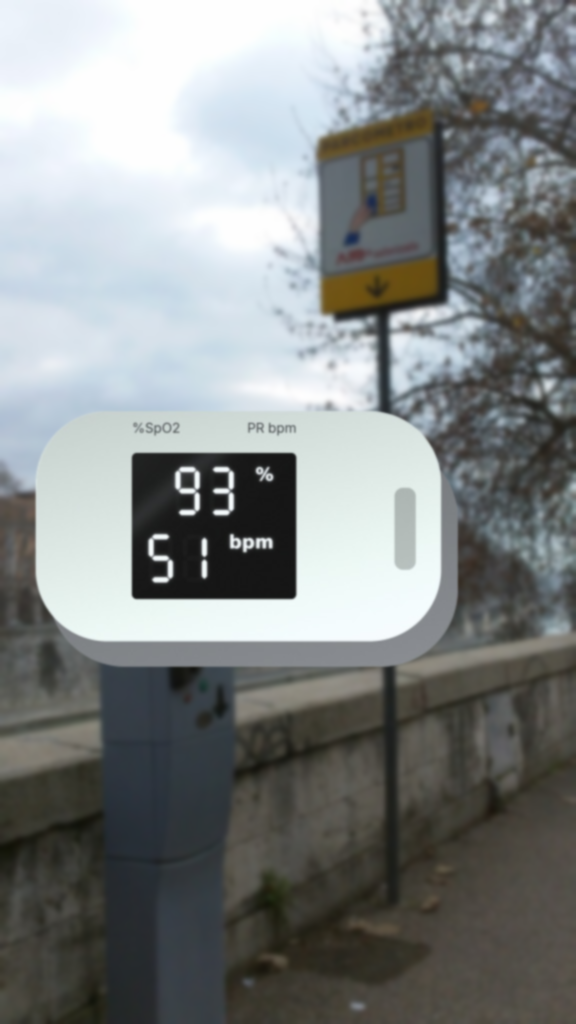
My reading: 51 bpm
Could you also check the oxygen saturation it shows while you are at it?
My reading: 93 %
